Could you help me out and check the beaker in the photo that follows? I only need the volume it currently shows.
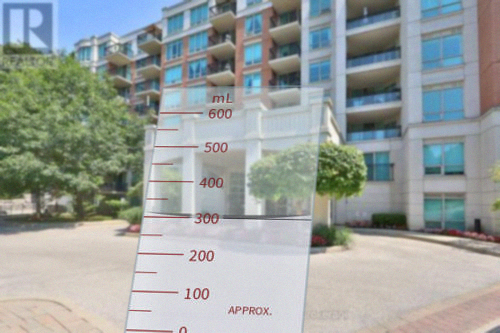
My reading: 300 mL
